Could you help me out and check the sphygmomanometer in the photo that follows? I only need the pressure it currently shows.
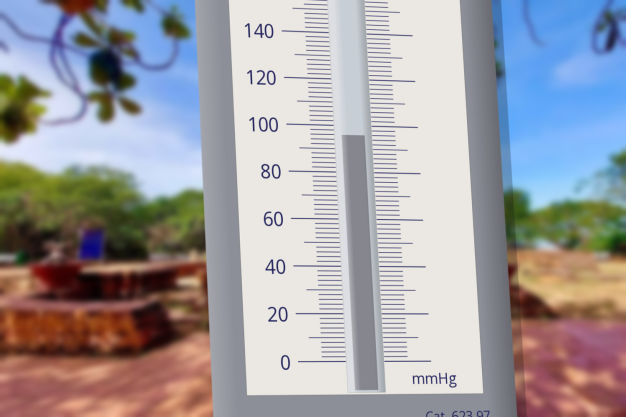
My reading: 96 mmHg
